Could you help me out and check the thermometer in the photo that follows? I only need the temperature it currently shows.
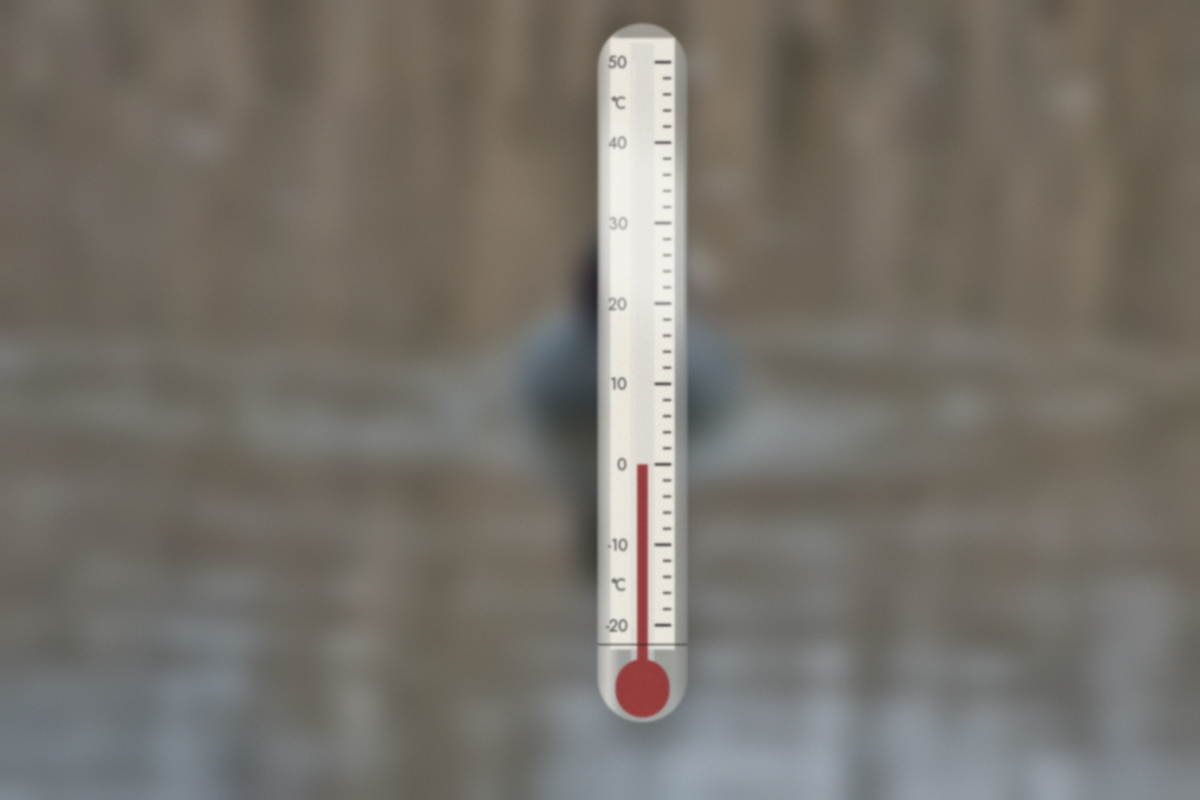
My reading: 0 °C
